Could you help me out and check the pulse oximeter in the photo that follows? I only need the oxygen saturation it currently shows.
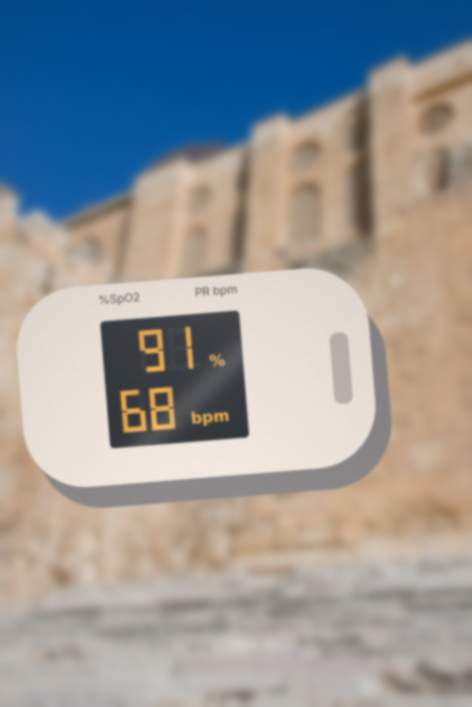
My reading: 91 %
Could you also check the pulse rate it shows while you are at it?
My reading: 68 bpm
